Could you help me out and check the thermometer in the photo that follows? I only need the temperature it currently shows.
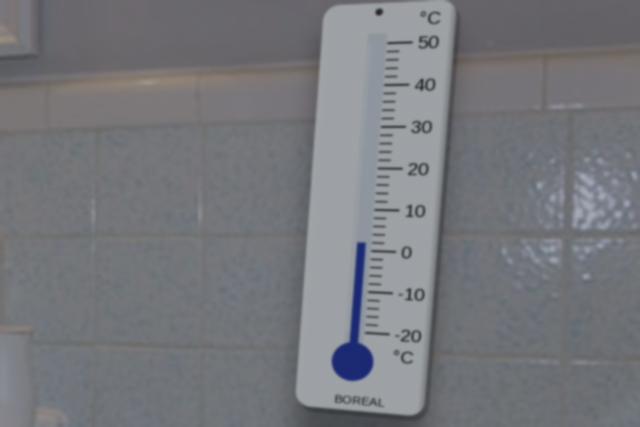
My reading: 2 °C
